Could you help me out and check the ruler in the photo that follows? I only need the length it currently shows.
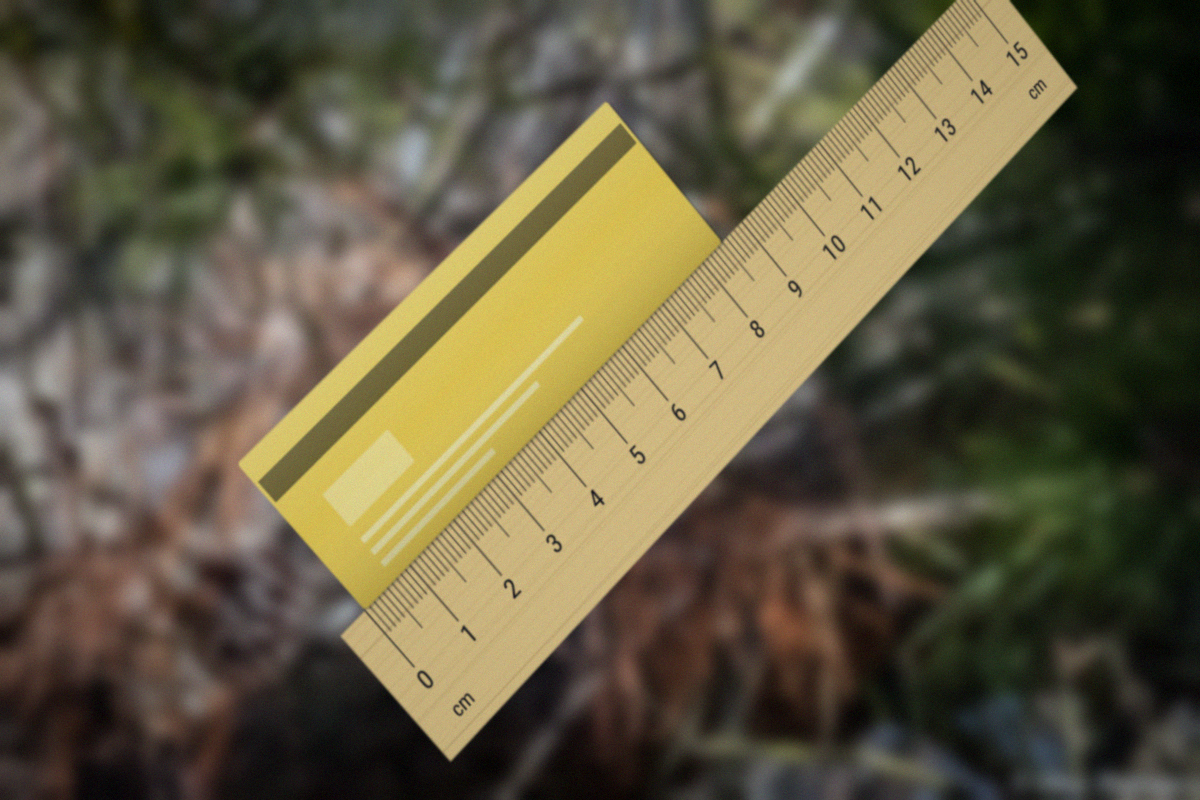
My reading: 8.5 cm
